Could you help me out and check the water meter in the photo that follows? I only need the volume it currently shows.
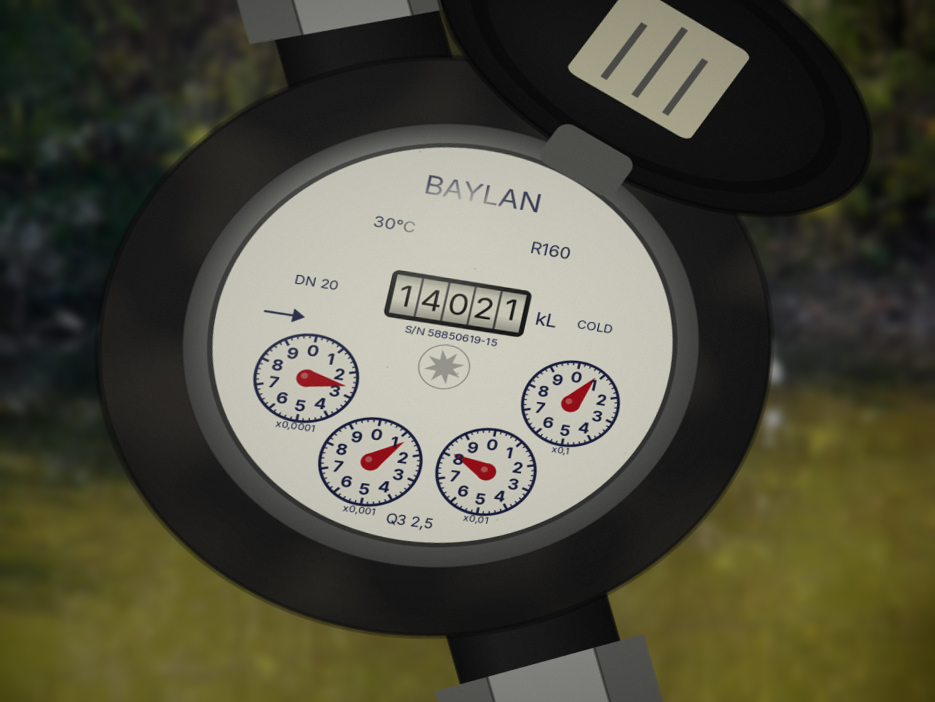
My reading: 14021.0812 kL
